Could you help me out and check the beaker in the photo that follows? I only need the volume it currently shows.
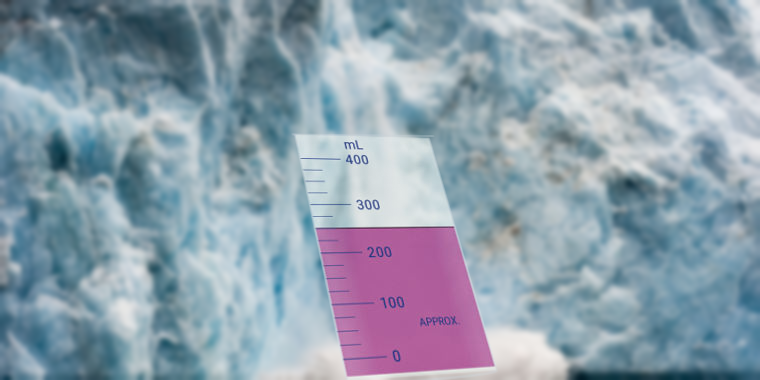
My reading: 250 mL
